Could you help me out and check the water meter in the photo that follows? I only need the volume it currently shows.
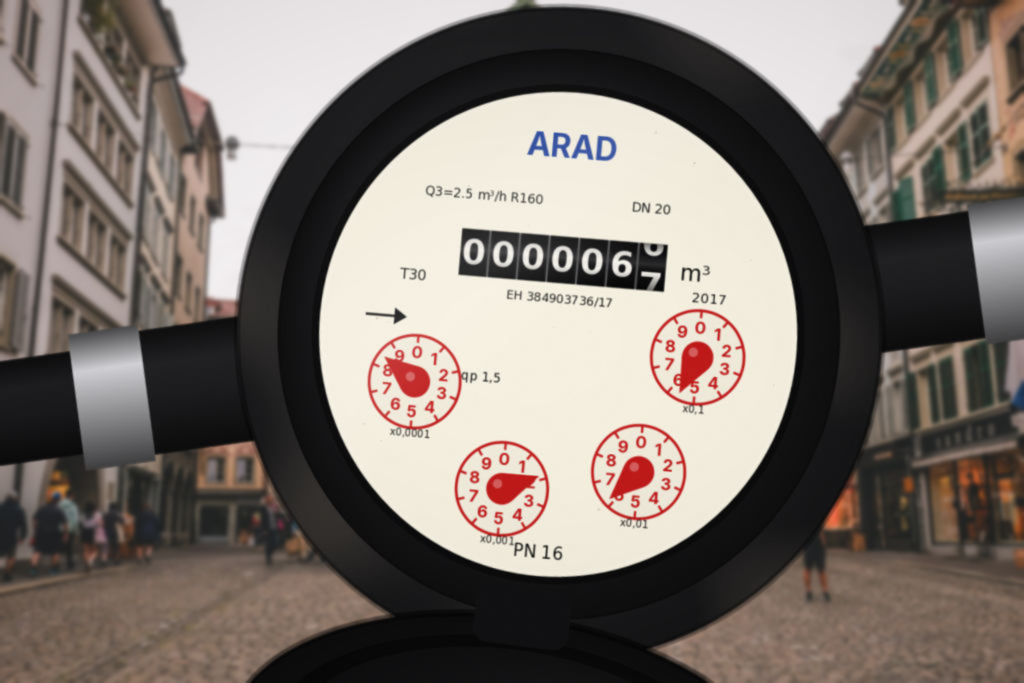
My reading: 66.5618 m³
